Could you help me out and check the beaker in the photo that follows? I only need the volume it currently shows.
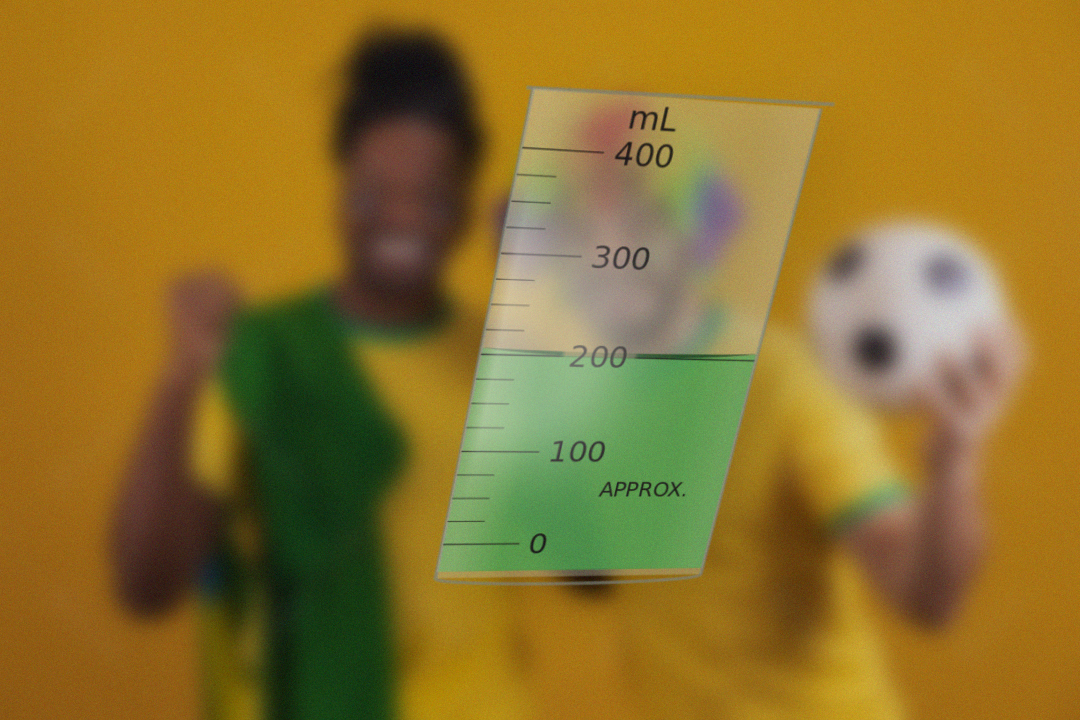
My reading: 200 mL
